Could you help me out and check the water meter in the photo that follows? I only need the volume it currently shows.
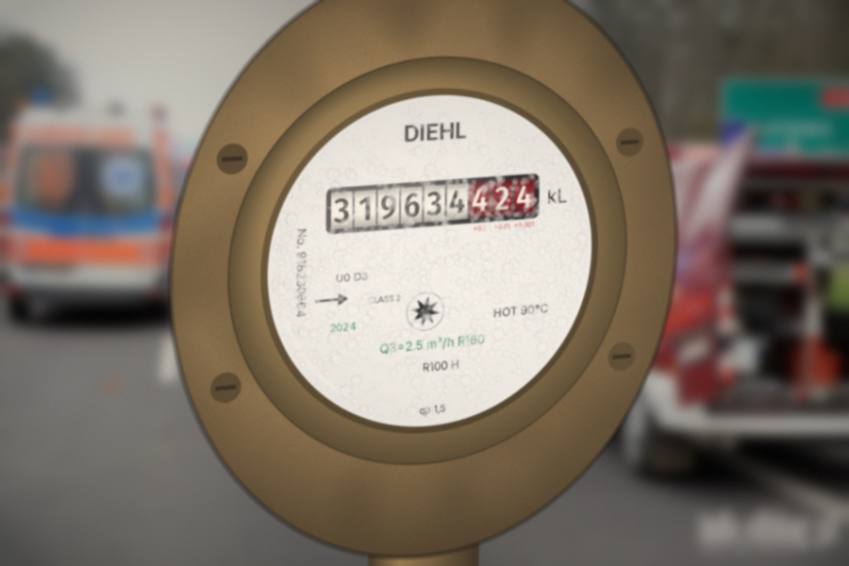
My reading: 319634.424 kL
